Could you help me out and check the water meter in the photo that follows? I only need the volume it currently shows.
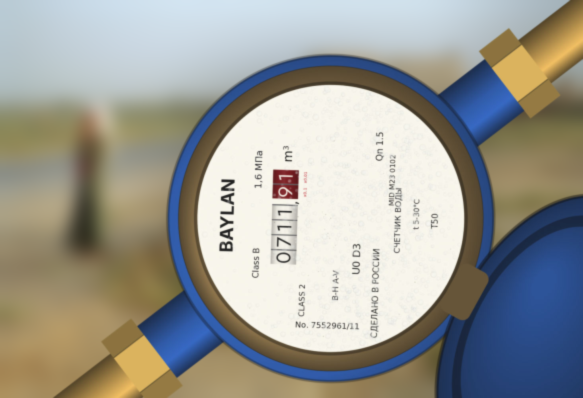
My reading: 711.91 m³
